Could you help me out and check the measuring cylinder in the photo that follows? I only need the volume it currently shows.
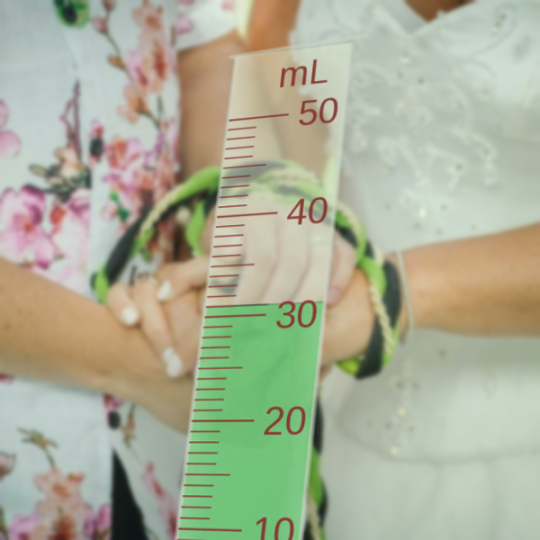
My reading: 31 mL
